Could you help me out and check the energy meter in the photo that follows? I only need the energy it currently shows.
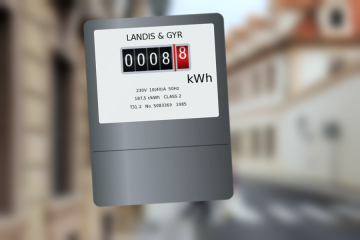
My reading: 8.8 kWh
